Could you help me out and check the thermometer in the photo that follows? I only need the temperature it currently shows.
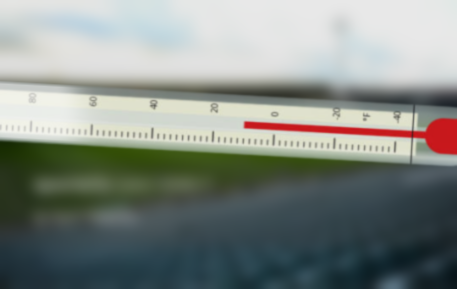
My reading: 10 °F
